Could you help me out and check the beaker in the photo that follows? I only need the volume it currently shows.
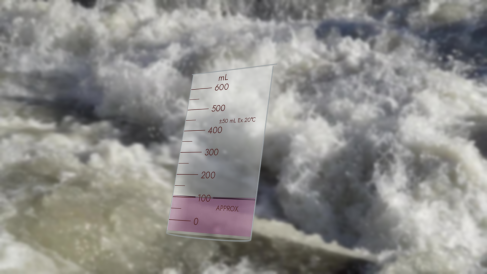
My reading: 100 mL
